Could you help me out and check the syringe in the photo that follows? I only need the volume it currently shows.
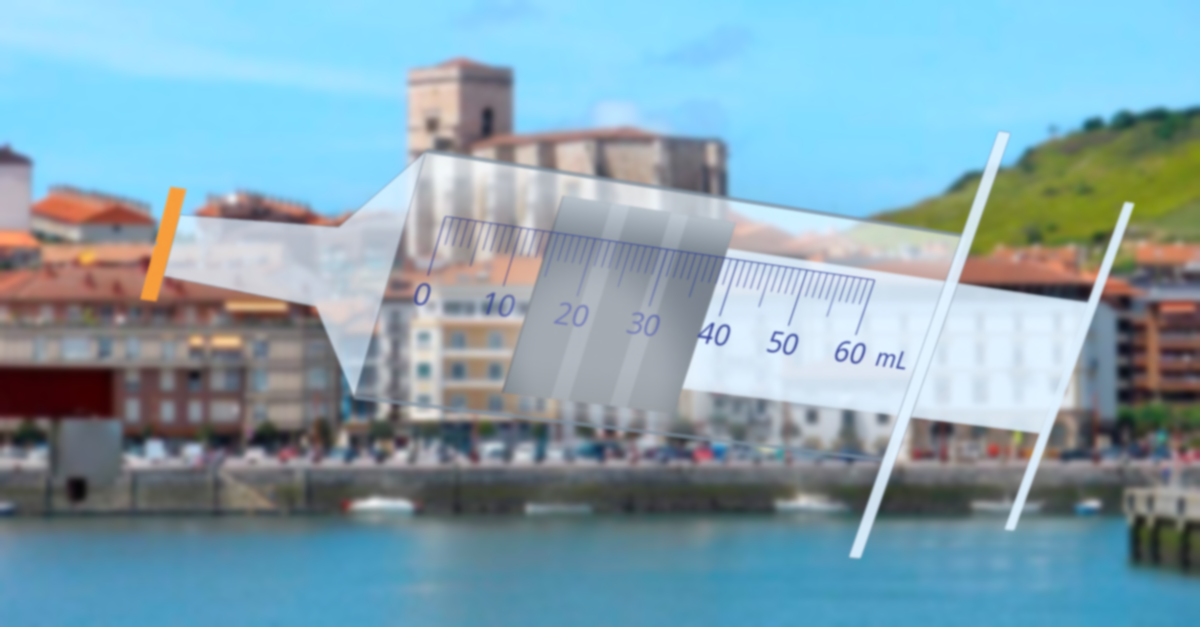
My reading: 14 mL
